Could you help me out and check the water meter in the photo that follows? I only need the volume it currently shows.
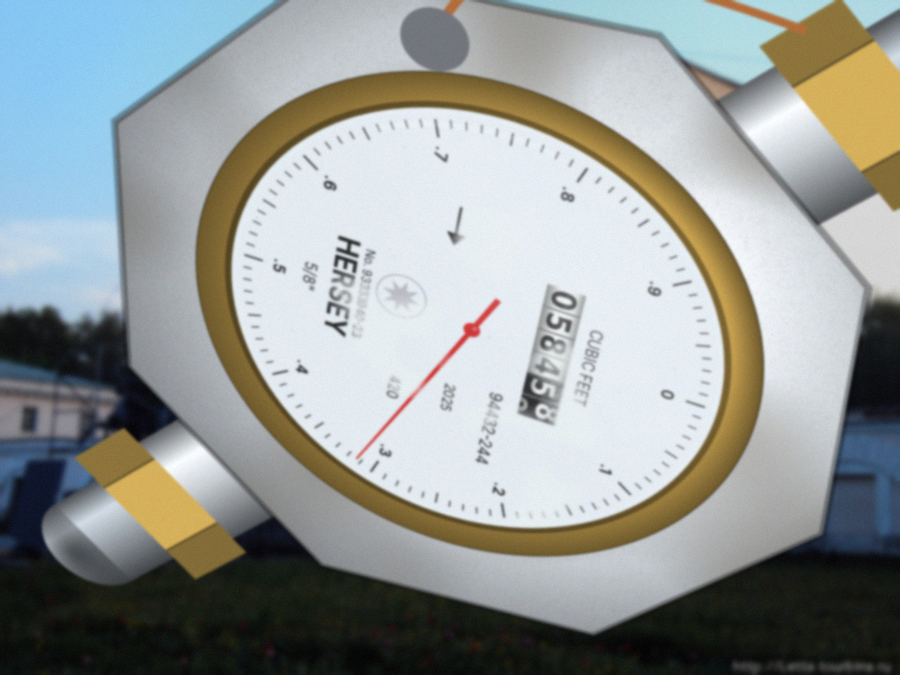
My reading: 58458.31 ft³
